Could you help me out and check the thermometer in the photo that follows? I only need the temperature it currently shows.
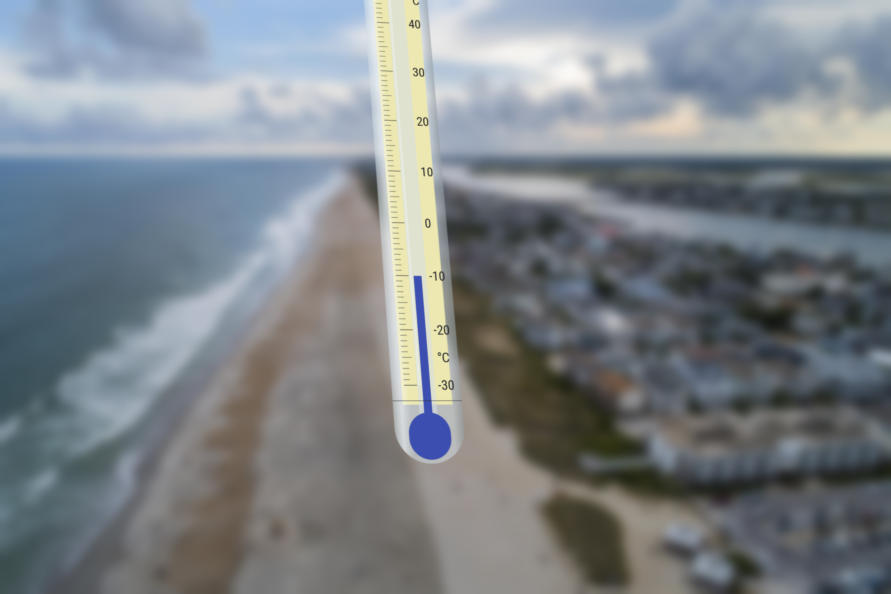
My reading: -10 °C
